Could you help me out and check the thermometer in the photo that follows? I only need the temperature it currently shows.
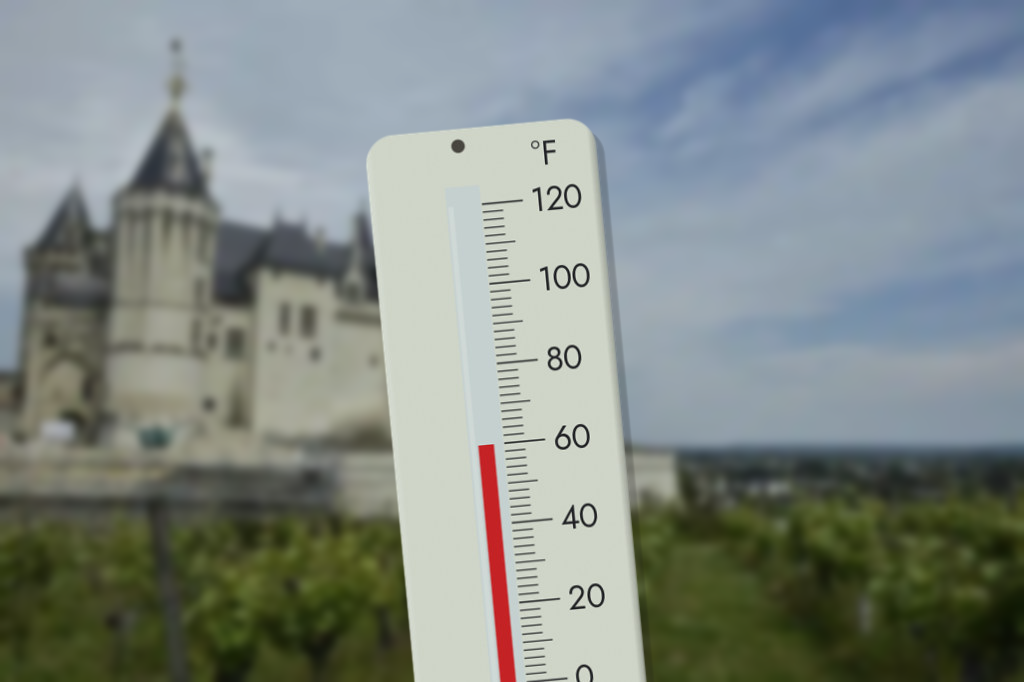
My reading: 60 °F
